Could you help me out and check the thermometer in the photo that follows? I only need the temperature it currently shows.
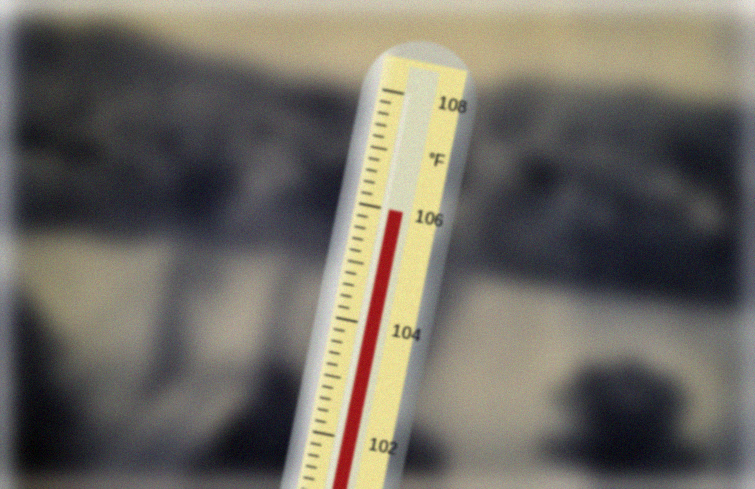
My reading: 106 °F
